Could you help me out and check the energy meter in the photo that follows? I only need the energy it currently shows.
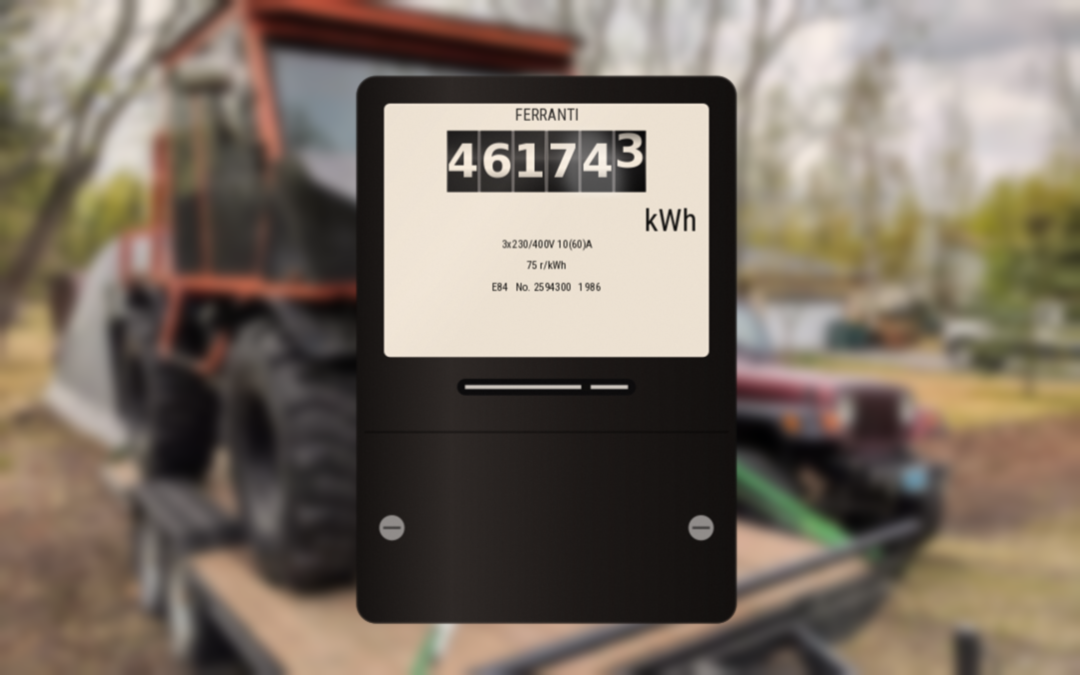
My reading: 461743 kWh
